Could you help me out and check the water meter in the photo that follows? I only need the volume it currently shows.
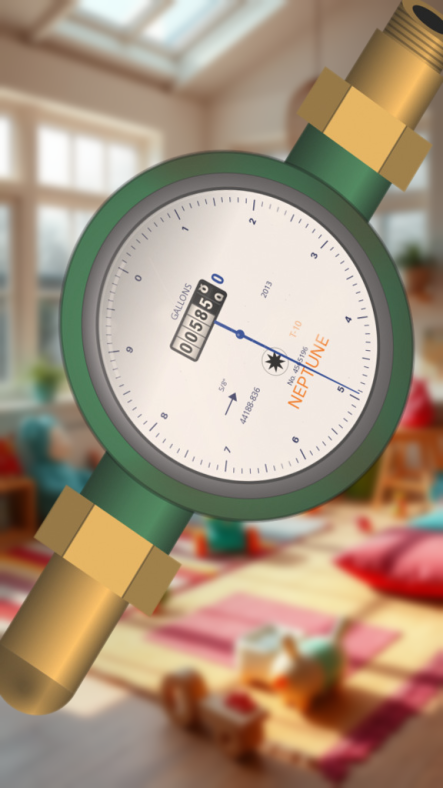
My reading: 58584.9 gal
